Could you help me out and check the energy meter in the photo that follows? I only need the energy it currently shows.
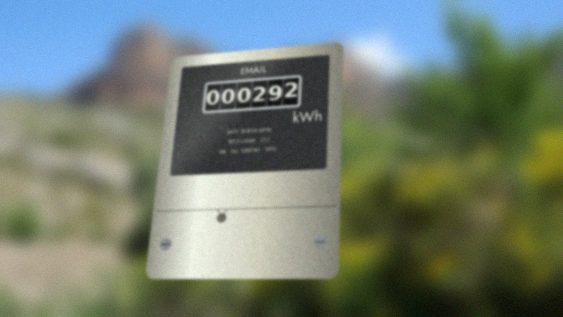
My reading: 292 kWh
